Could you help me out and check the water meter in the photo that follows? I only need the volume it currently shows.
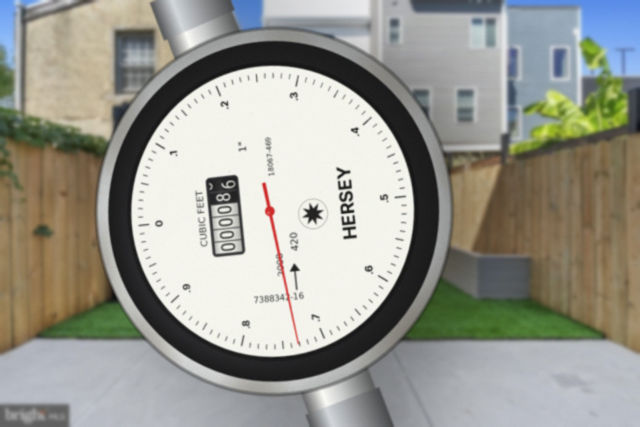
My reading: 85.73 ft³
